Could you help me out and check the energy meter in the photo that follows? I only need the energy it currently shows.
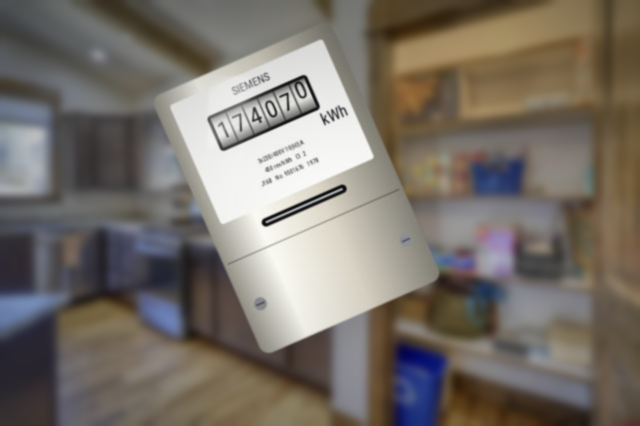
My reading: 174070 kWh
